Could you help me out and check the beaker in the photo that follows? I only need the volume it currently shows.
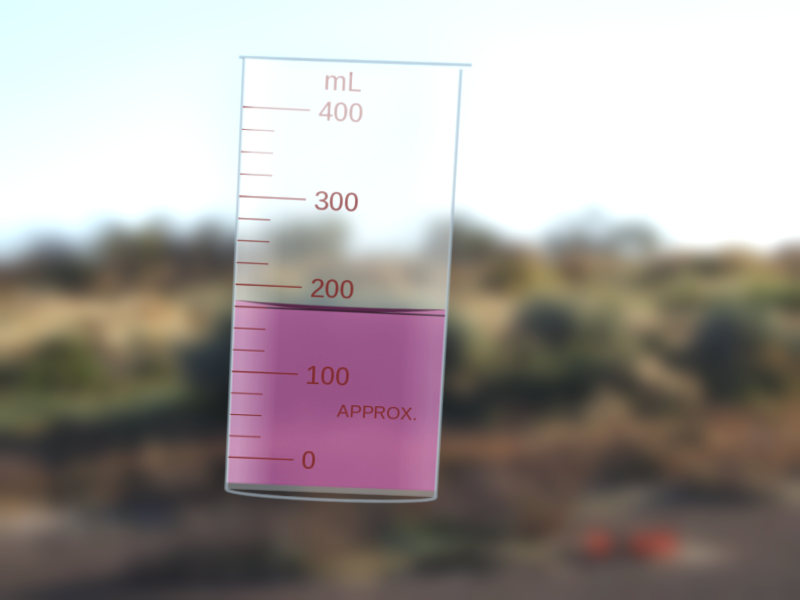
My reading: 175 mL
